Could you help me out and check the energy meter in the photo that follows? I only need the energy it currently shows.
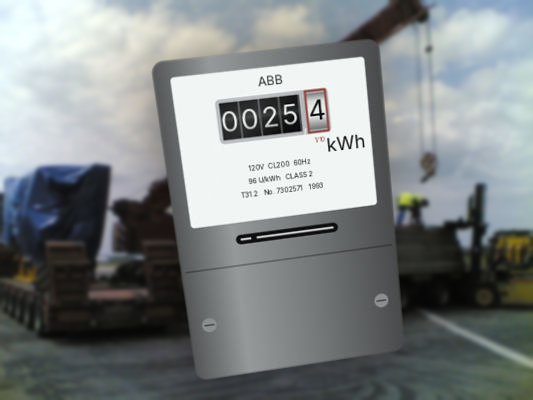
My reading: 25.4 kWh
